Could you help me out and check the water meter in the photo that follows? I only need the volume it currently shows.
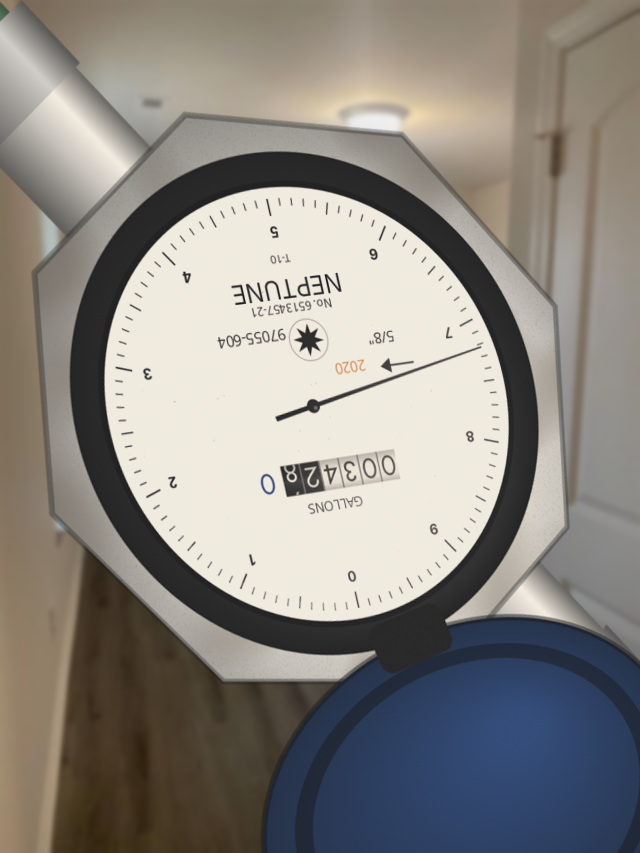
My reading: 34277.2 gal
